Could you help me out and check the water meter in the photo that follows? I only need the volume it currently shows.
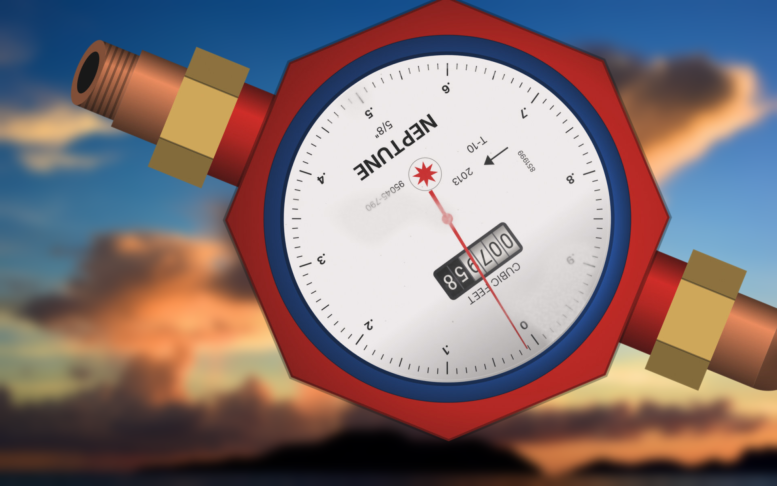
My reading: 7958.01 ft³
